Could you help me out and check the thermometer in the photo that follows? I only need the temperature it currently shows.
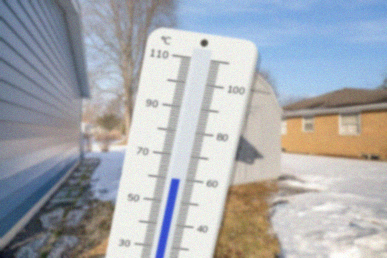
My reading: 60 °C
